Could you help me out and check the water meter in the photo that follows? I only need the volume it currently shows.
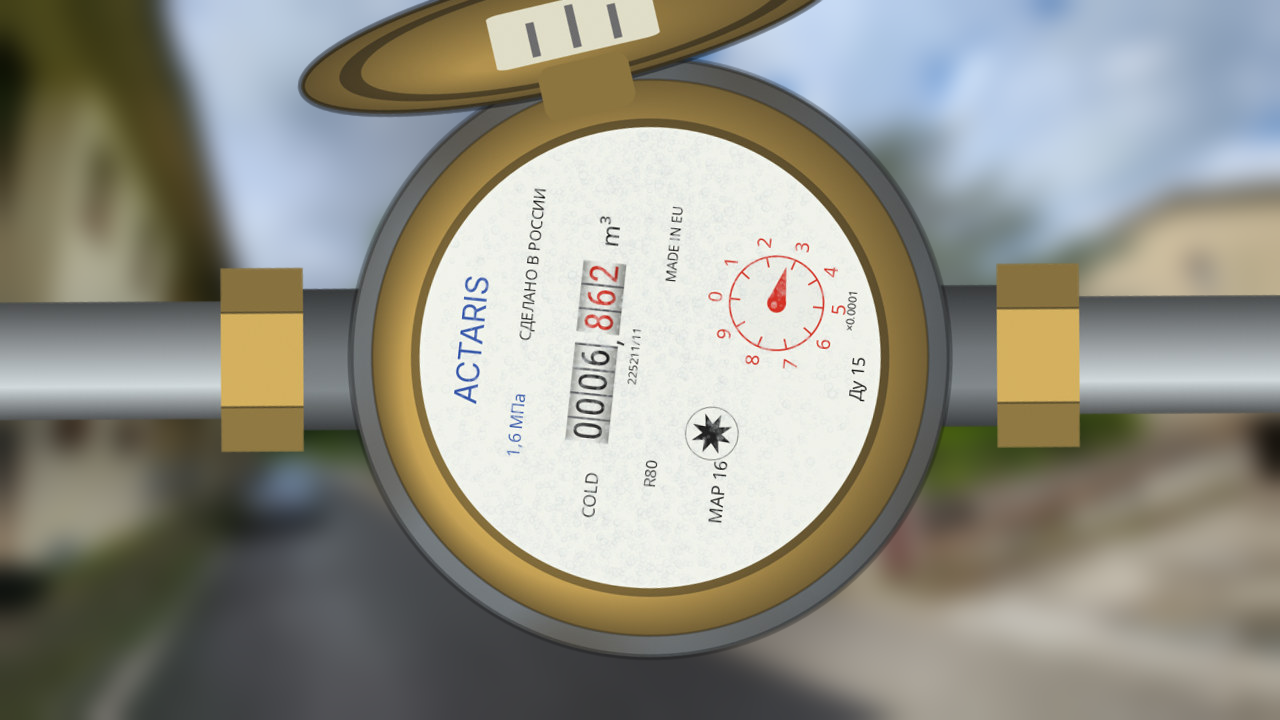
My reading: 6.8622 m³
